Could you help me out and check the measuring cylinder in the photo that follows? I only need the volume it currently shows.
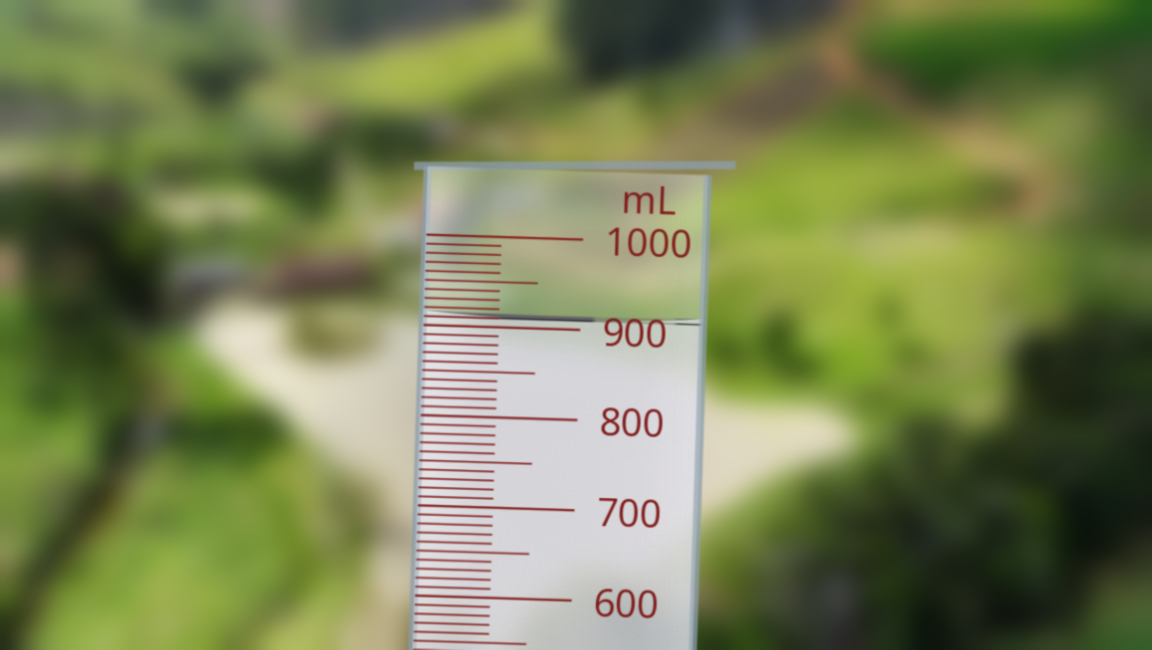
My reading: 910 mL
